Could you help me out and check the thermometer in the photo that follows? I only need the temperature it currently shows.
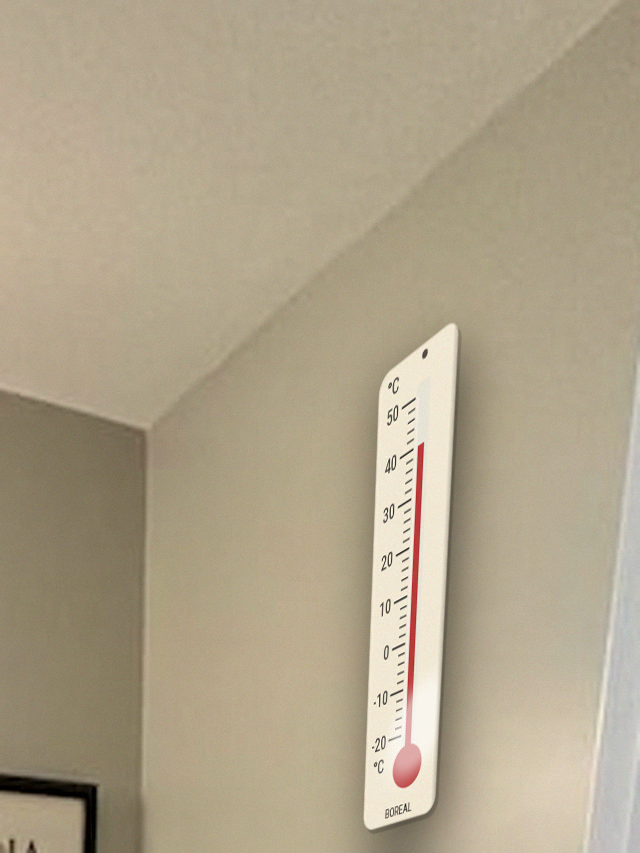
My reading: 40 °C
